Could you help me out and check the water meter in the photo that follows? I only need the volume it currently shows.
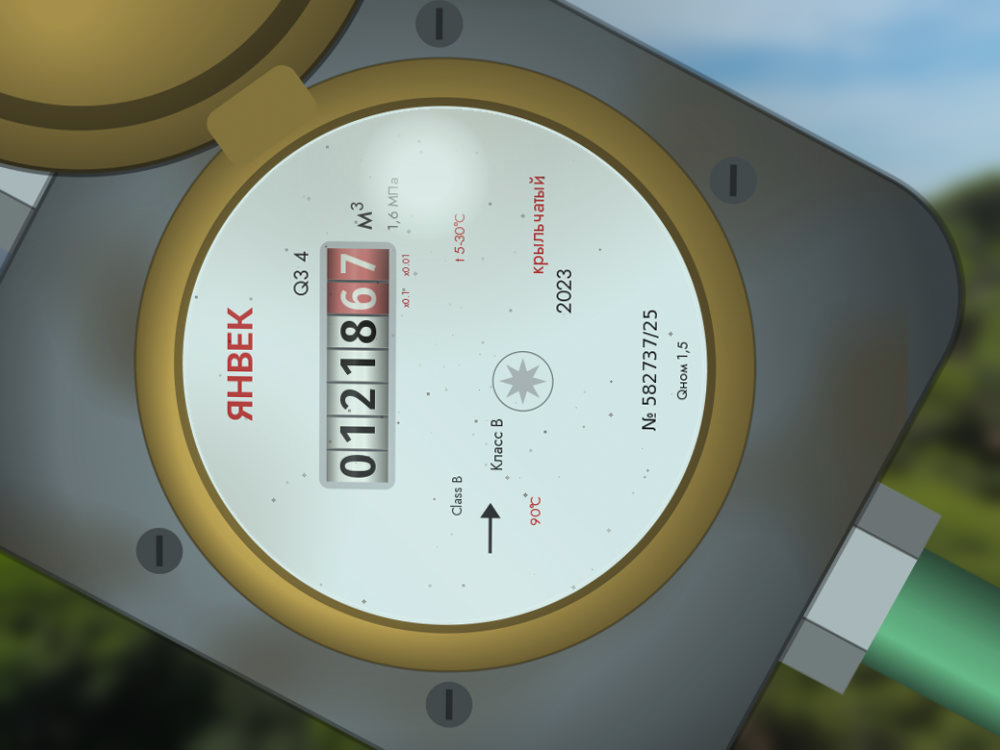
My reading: 1218.67 m³
